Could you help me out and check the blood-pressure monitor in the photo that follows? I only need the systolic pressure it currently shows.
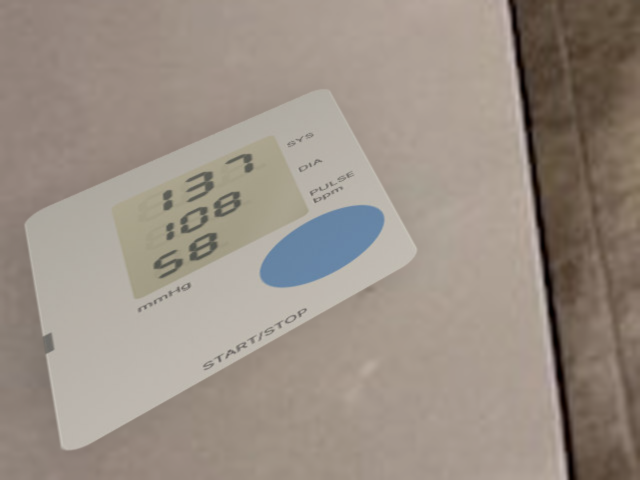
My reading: 137 mmHg
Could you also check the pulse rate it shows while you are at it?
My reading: 58 bpm
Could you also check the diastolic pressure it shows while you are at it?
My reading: 108 mmHg
